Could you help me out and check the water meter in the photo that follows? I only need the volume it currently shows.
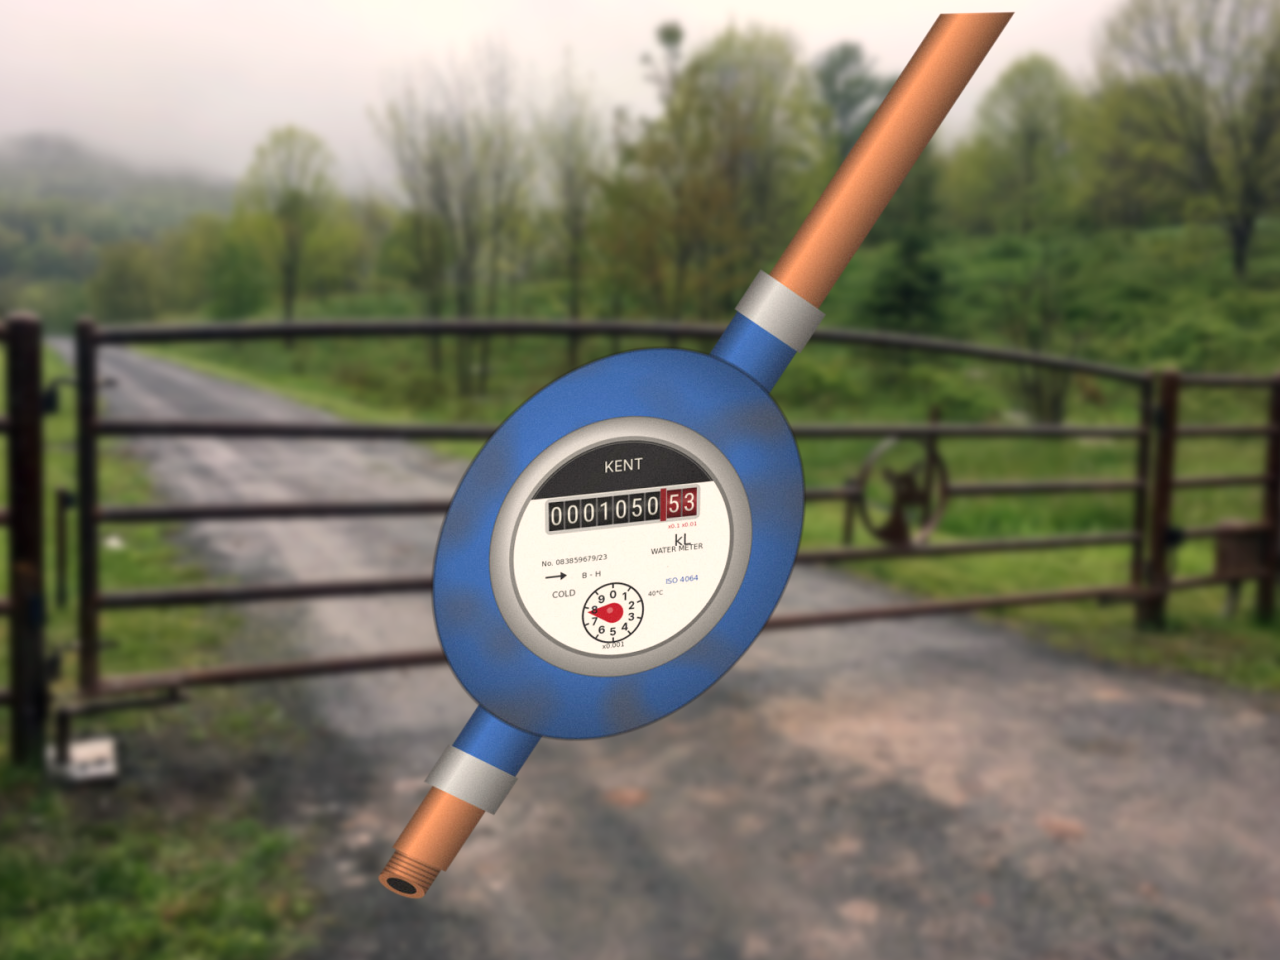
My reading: 1050.537 kL
